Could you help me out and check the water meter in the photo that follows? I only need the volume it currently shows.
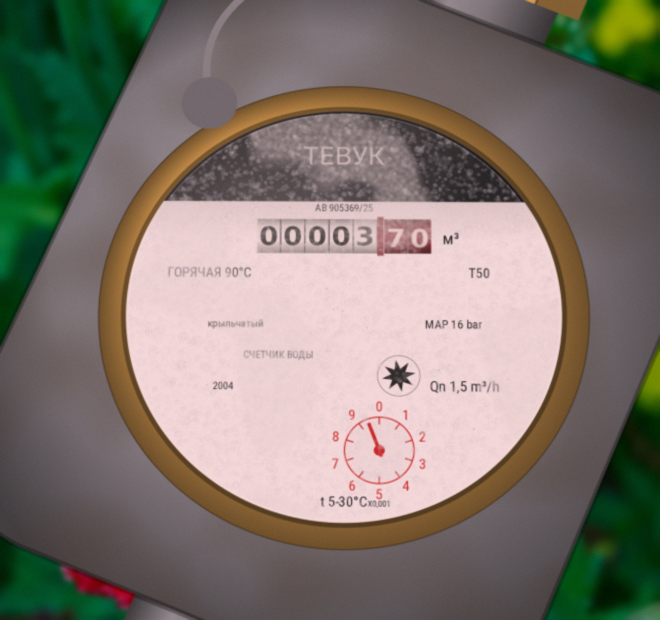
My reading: 3.699 m³
